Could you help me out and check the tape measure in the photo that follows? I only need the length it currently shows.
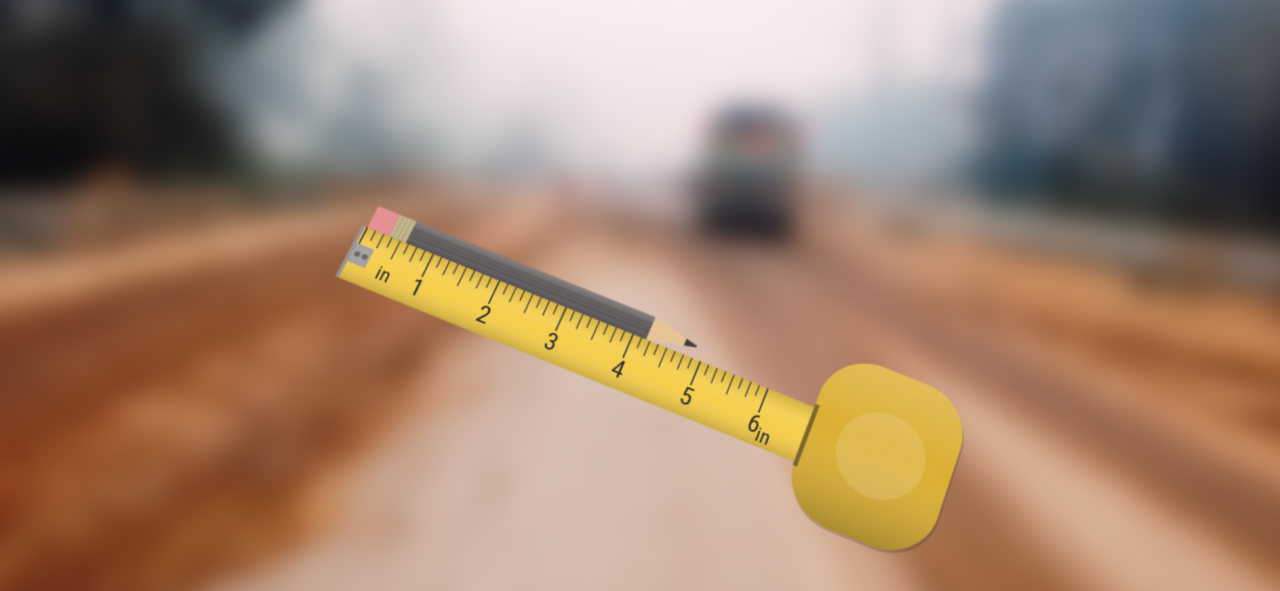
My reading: 4.875 in
